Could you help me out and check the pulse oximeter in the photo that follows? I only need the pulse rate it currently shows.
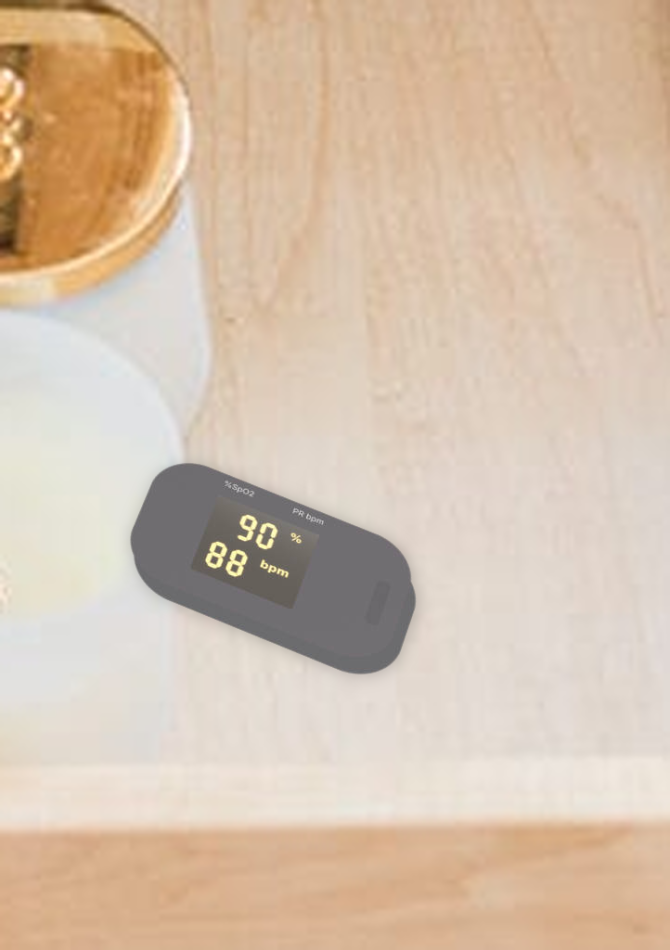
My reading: 88 bpm
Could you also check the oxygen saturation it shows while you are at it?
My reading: 90 %
